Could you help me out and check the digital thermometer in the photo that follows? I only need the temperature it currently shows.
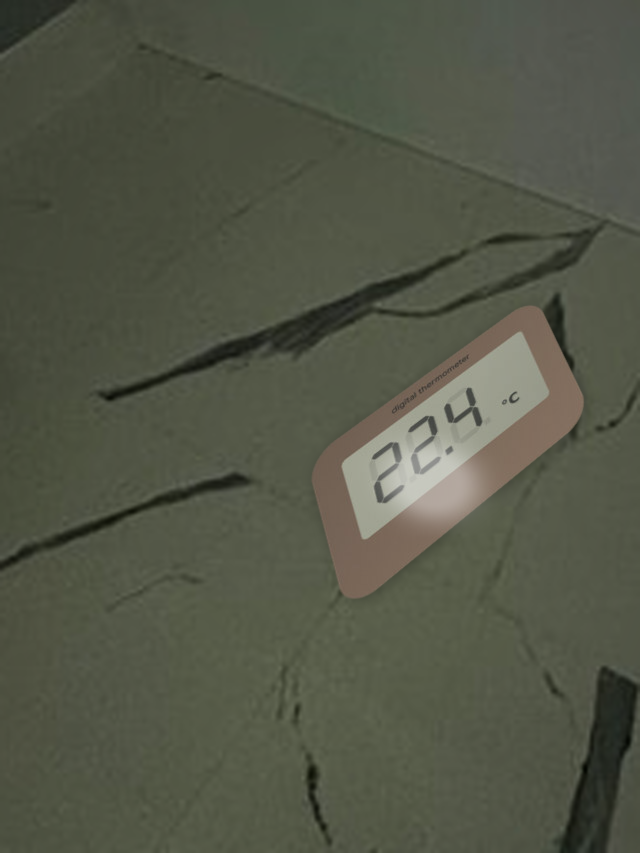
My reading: 22.4 °C
